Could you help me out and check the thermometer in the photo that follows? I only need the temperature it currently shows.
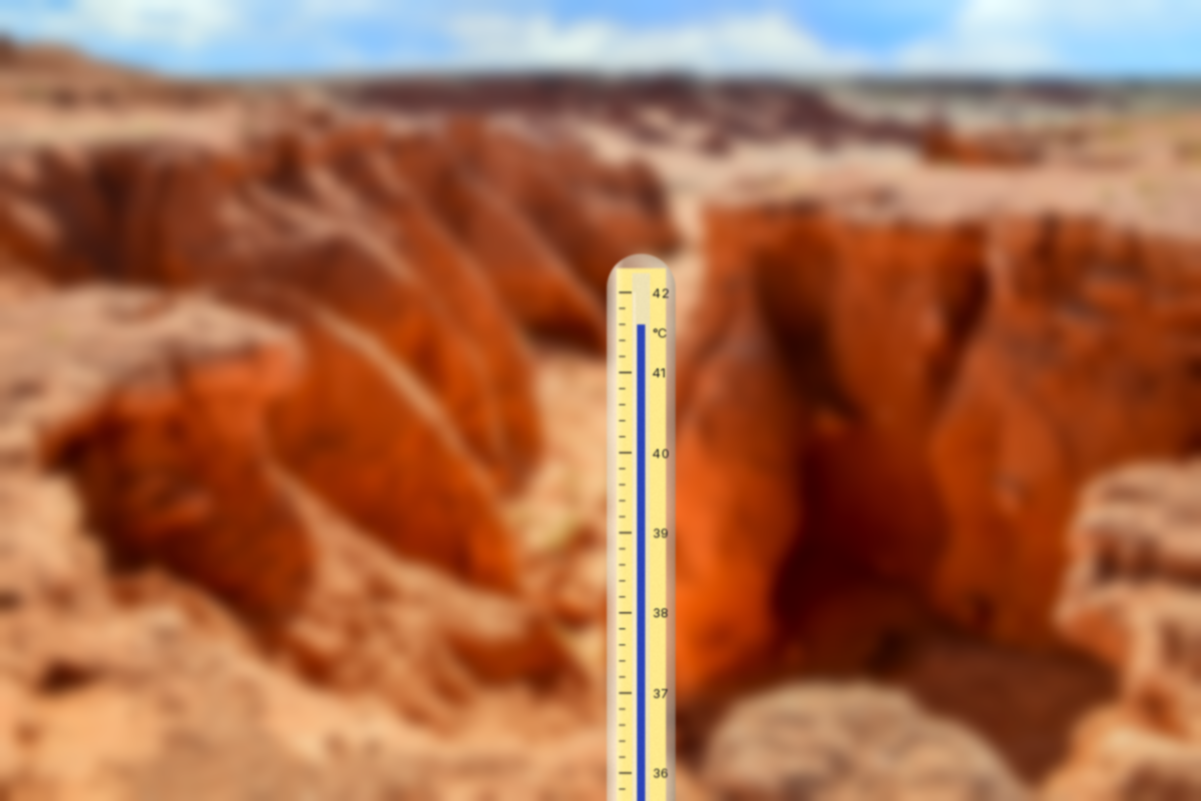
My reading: 41.6 °C
